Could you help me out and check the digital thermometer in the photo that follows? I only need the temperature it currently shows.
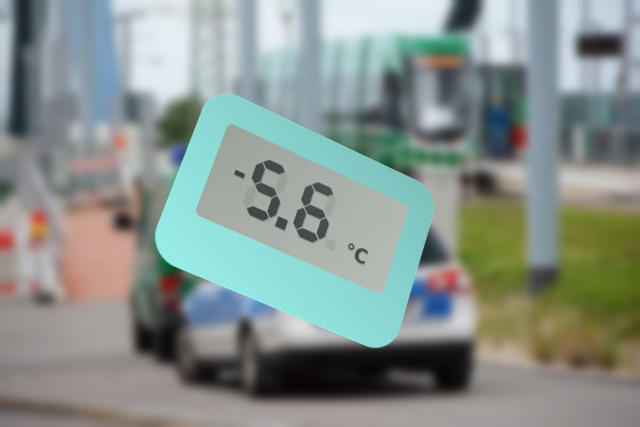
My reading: -5.6 °C
